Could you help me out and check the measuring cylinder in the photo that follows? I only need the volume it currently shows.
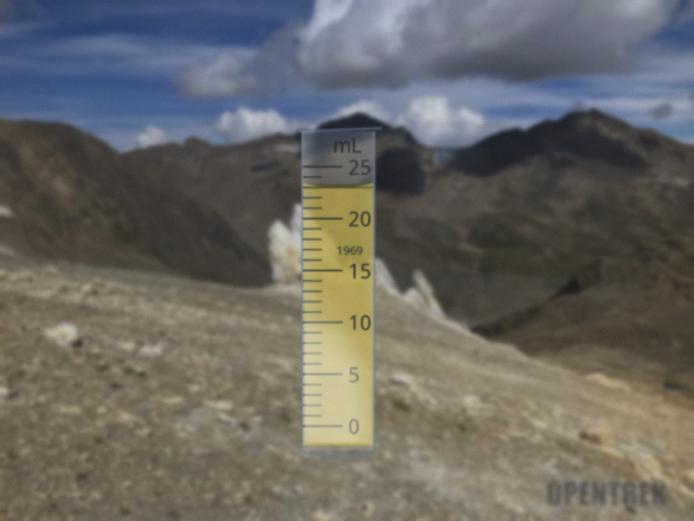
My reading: 23 mL
